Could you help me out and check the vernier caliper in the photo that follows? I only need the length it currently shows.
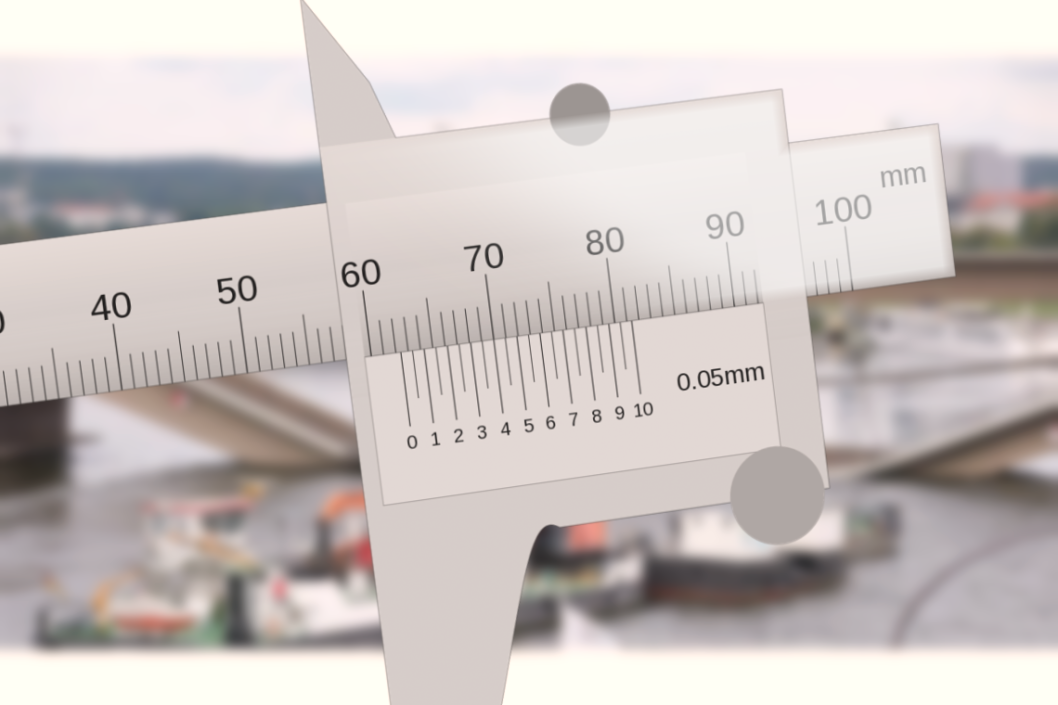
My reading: 62.4 mm
